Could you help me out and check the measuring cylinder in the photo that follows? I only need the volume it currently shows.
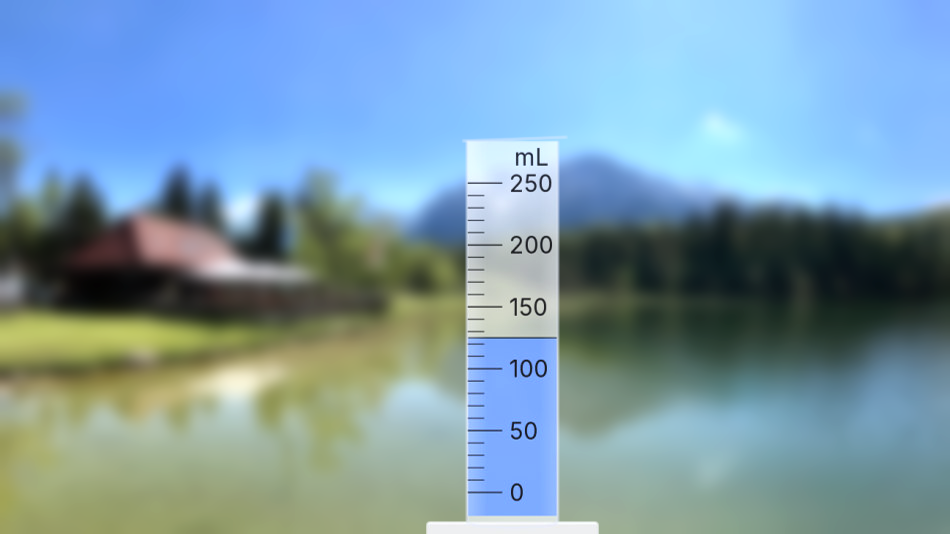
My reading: 125 mL
